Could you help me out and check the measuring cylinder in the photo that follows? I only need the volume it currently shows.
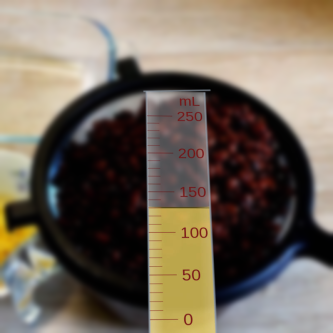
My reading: 130 mL
